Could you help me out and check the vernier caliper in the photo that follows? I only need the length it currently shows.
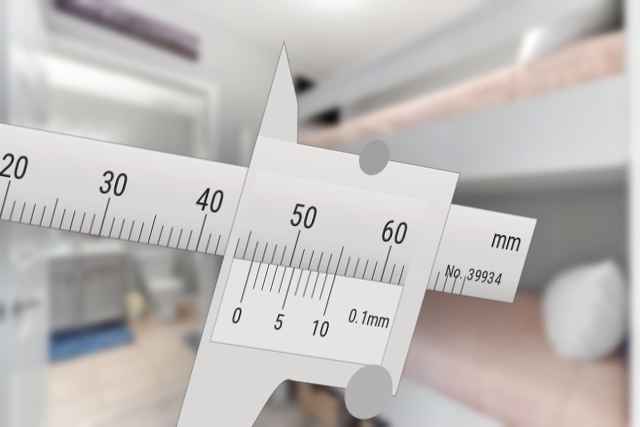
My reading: 46.0 mm
